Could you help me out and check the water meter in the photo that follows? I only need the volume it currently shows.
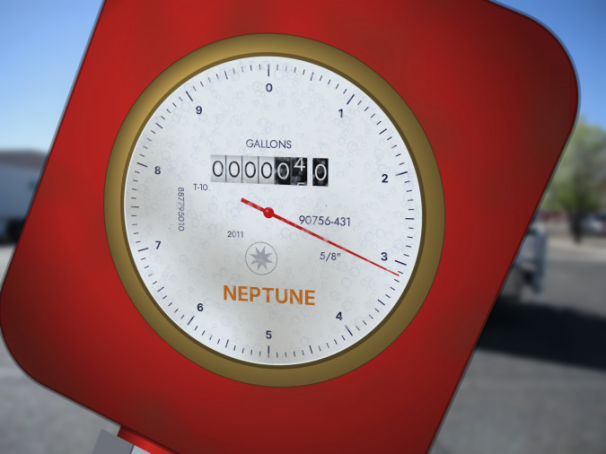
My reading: 43.1 gal
